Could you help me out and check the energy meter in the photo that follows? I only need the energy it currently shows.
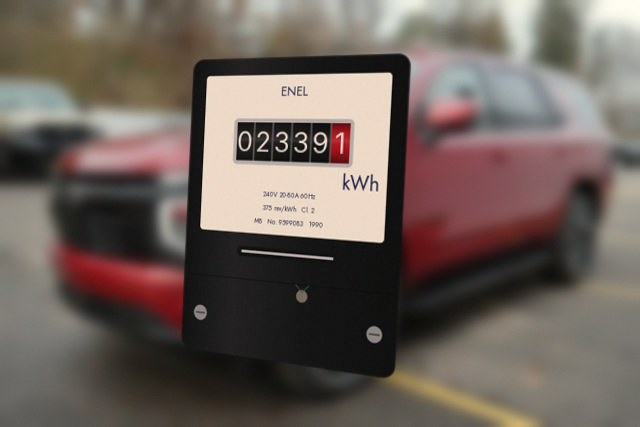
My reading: 2339.1 kWh
